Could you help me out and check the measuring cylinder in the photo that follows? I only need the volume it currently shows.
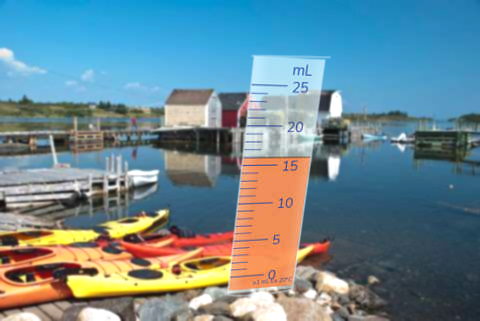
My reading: 16 mL
